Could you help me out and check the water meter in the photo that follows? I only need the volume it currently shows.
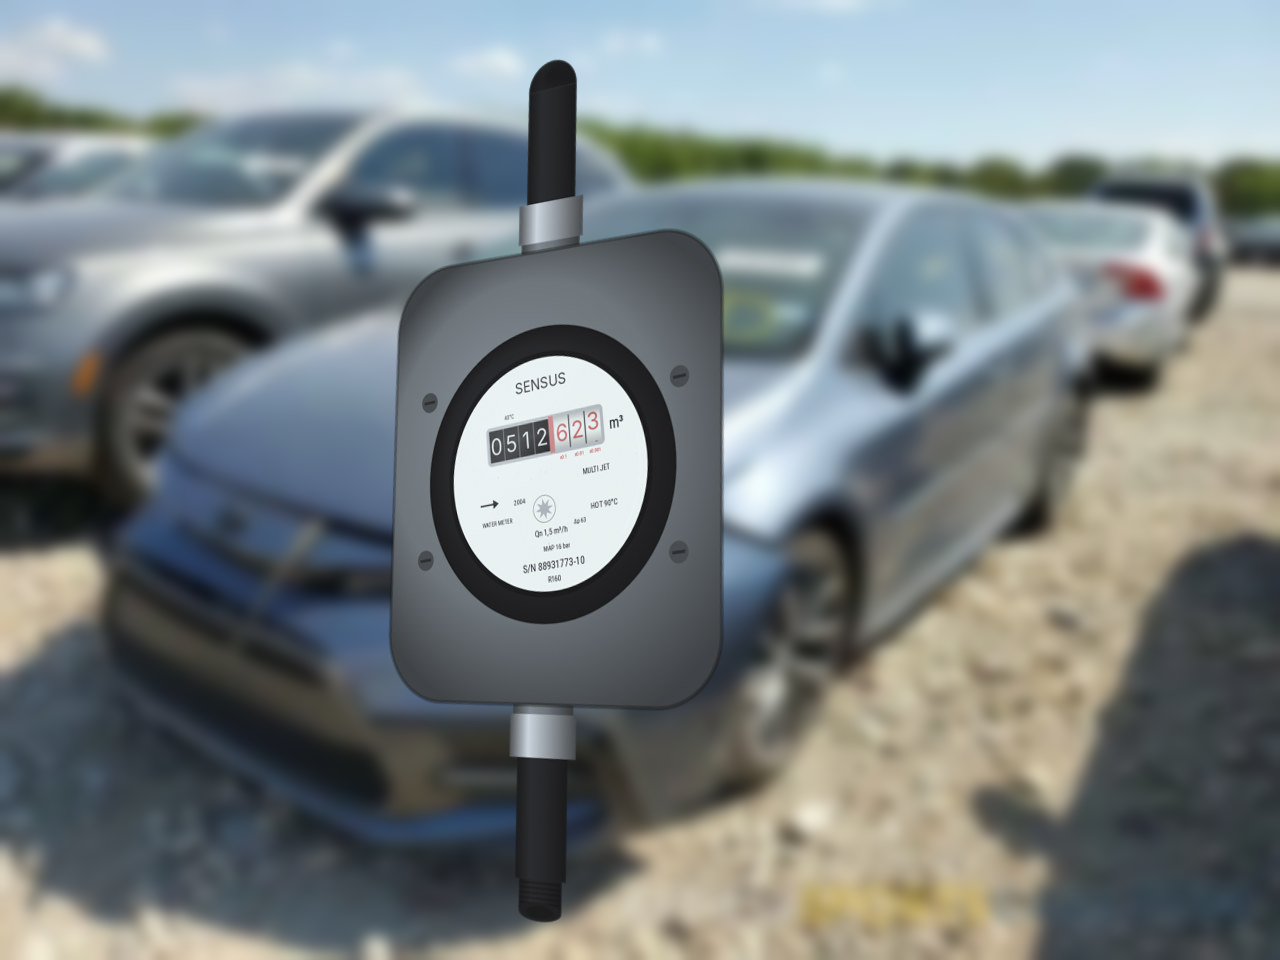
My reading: 512.623 m³
